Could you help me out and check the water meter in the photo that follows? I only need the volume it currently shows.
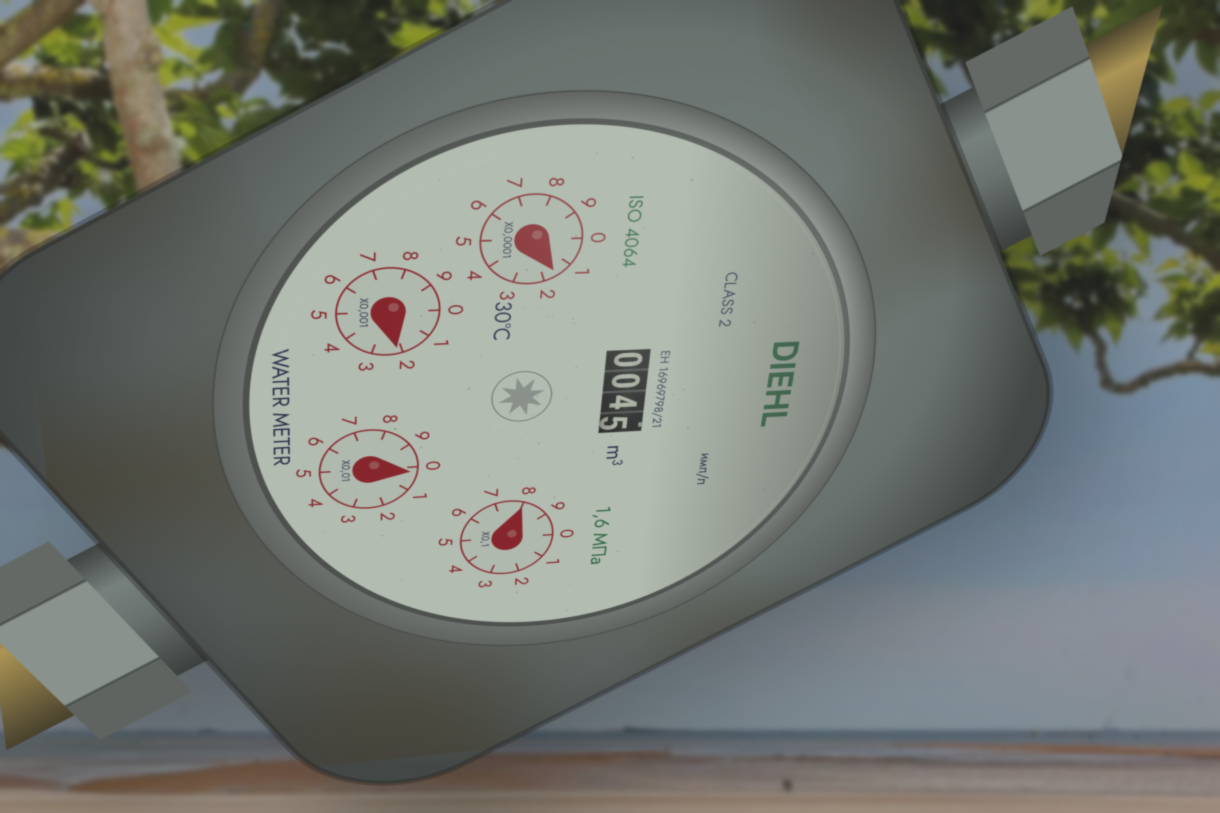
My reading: 44.8021 m³
